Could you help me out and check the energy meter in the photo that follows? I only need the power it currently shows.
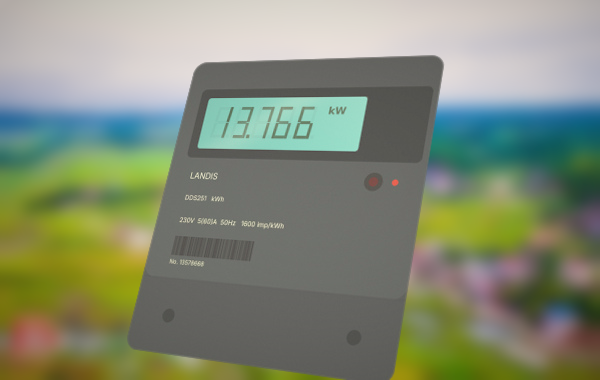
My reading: 13.766 kW
